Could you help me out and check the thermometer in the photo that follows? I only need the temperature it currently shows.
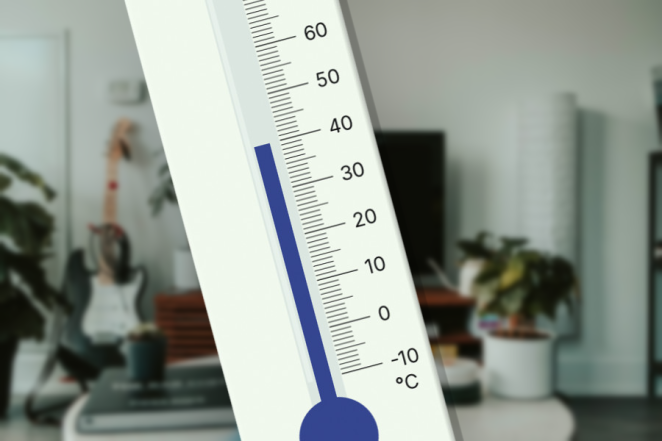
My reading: 40 °C
